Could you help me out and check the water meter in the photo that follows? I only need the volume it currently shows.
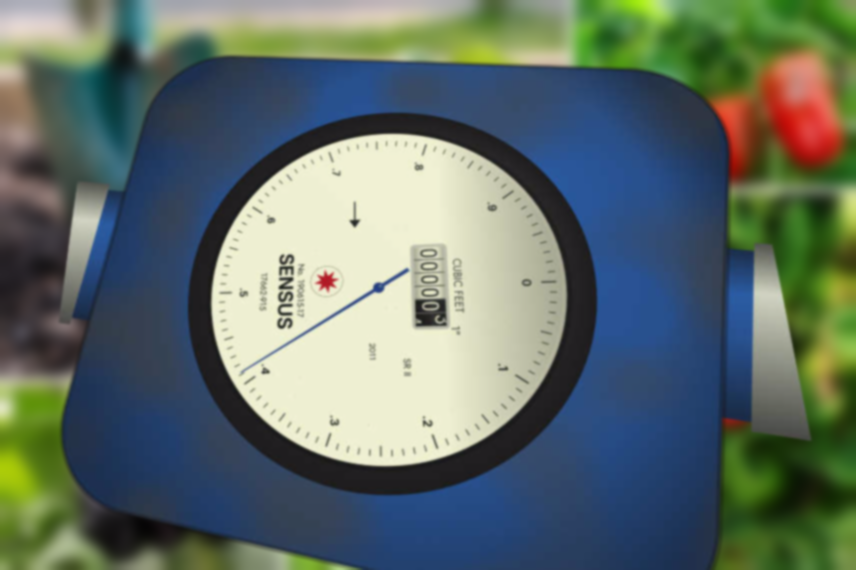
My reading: 3.41 ft³
